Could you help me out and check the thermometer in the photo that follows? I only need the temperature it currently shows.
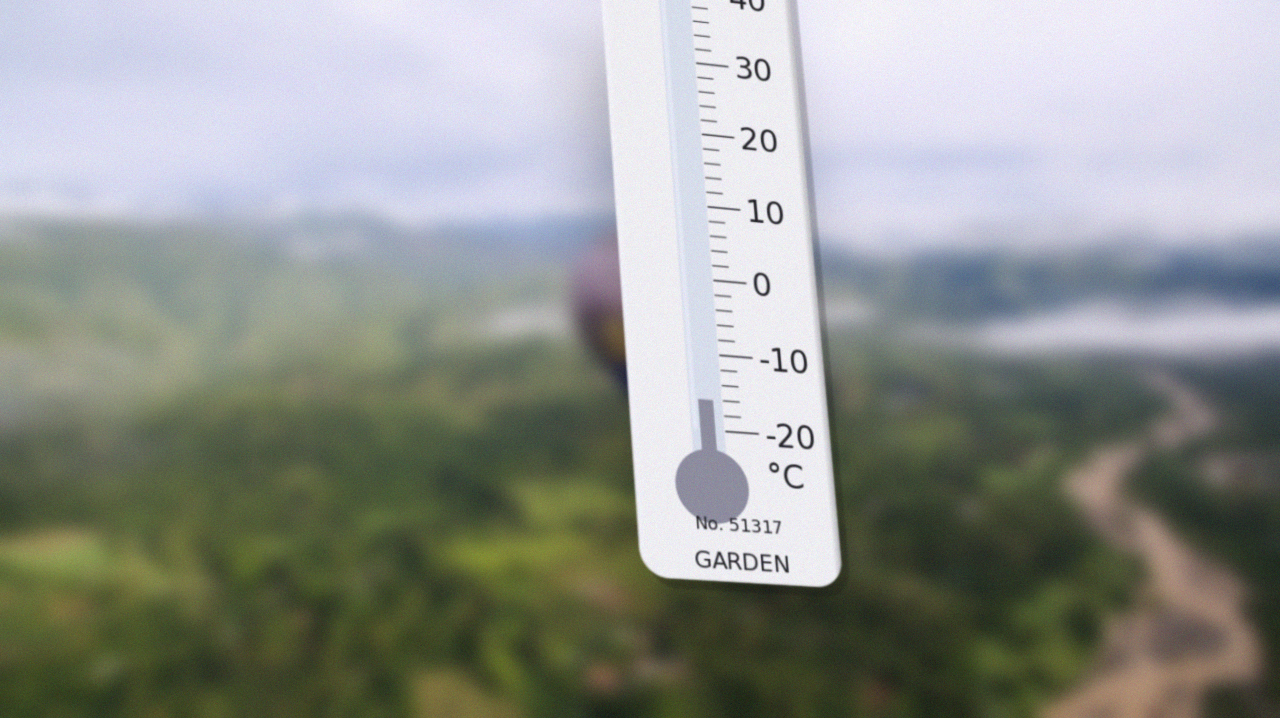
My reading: -16 °C
